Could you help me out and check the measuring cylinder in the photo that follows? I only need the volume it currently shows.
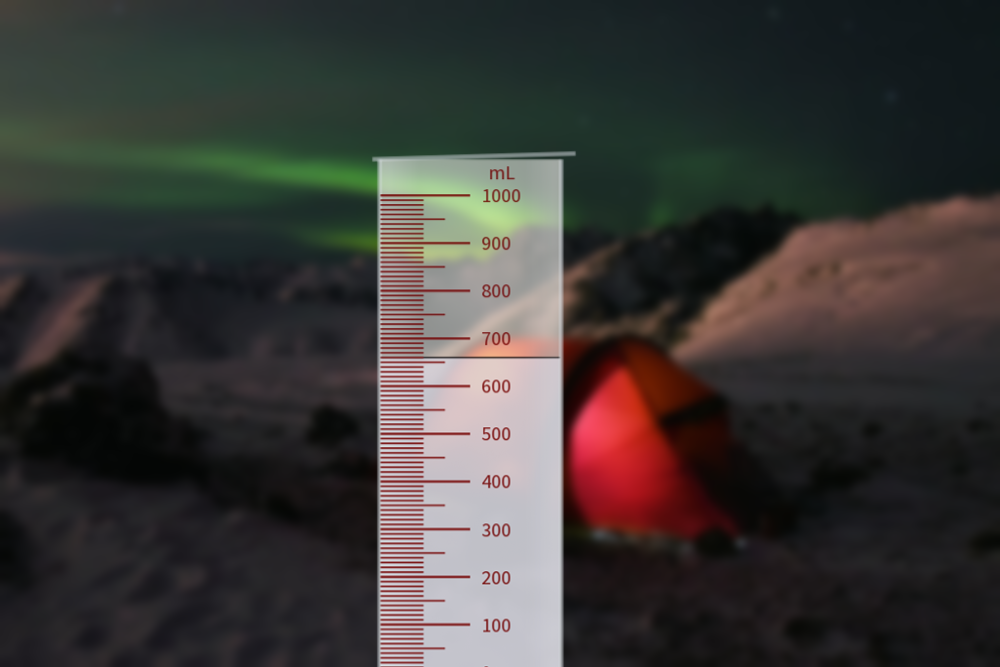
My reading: 660 mL
